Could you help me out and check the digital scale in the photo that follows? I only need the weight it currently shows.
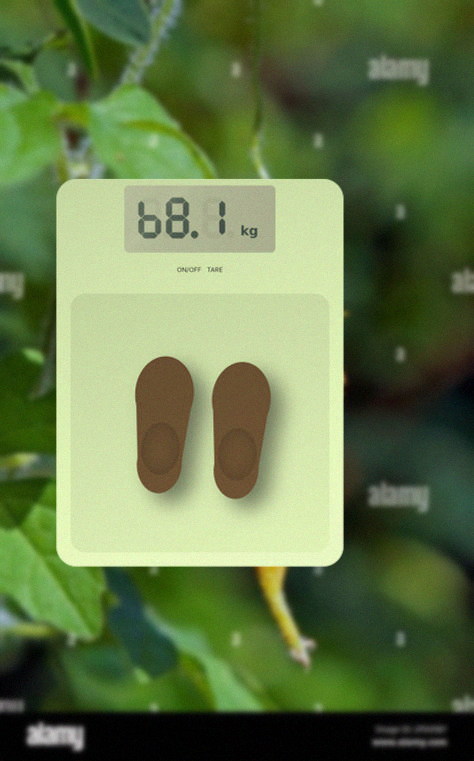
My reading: 68.1 kg
